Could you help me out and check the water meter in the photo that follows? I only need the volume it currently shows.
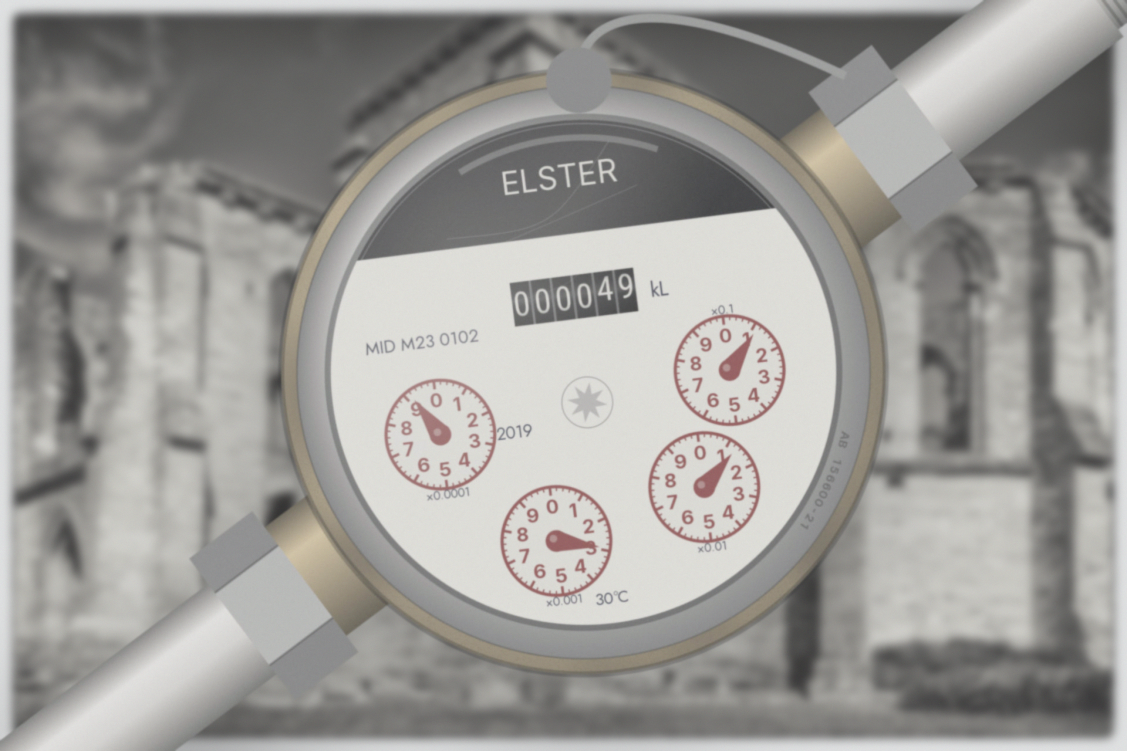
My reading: 49.1129 kL
